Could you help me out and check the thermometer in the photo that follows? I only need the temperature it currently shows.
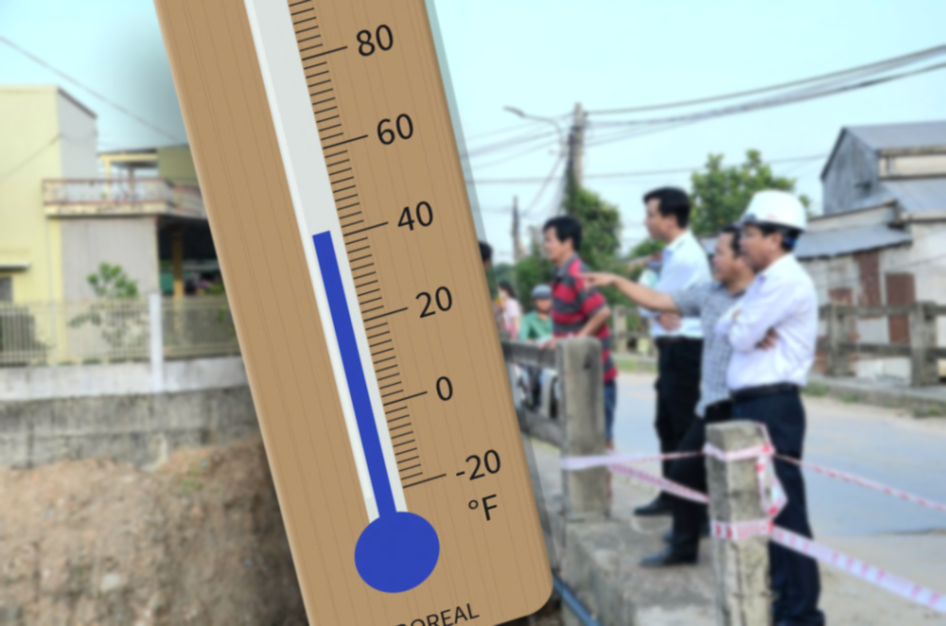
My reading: 42 °F
